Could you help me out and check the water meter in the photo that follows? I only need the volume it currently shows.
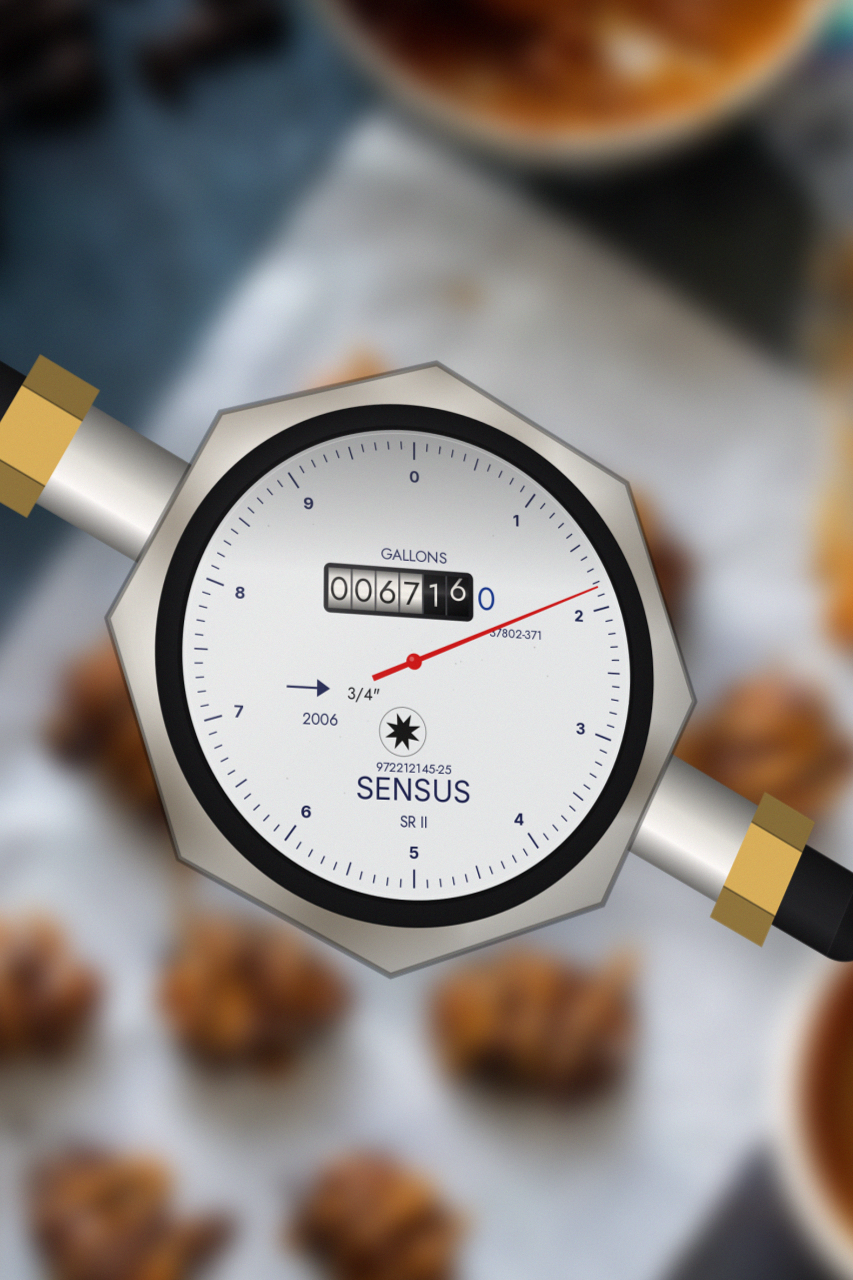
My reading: 67161.8 gal
